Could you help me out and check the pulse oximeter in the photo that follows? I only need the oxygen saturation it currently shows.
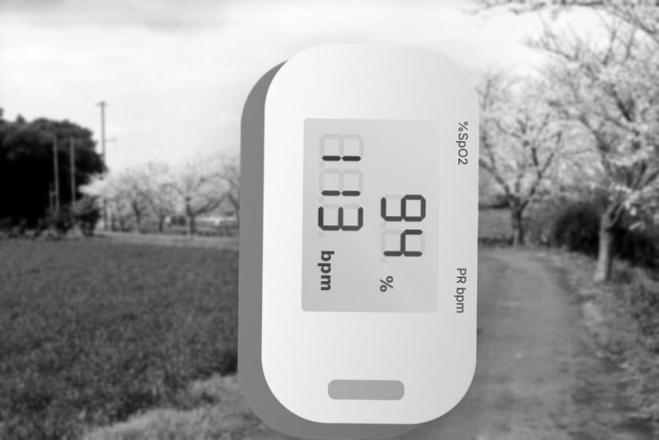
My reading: 94 %
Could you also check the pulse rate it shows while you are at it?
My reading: 113 bpm
